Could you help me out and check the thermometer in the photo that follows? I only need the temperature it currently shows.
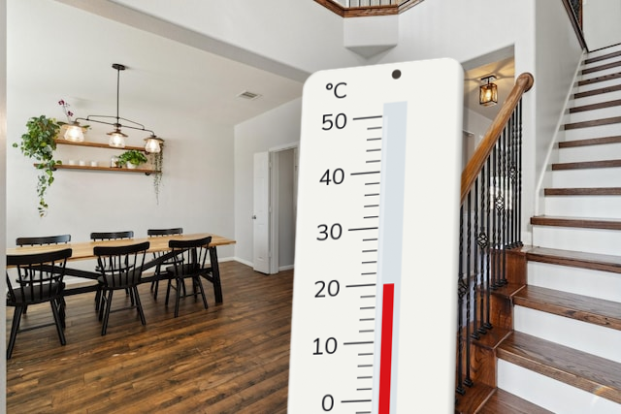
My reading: 20 °C
